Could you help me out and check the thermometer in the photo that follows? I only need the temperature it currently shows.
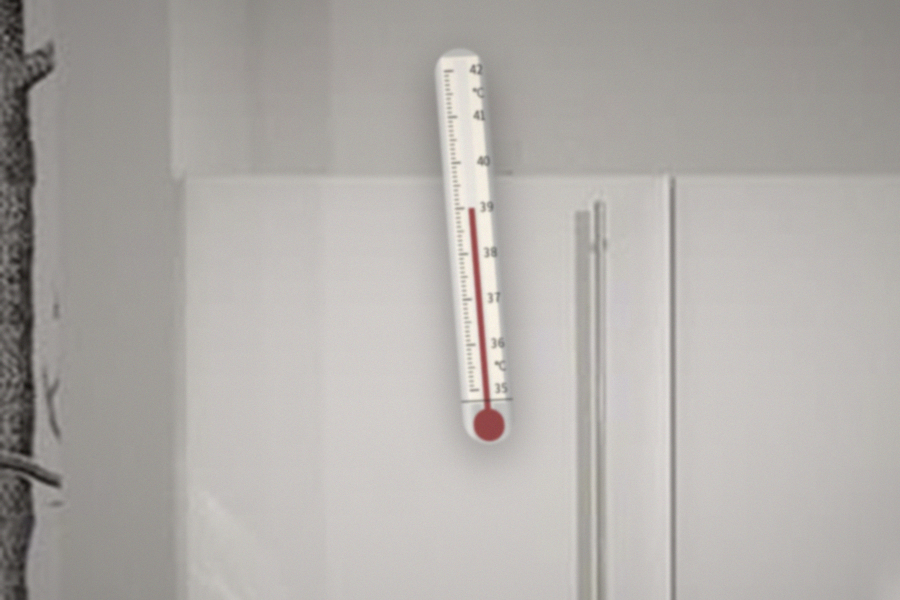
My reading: 39 °C
